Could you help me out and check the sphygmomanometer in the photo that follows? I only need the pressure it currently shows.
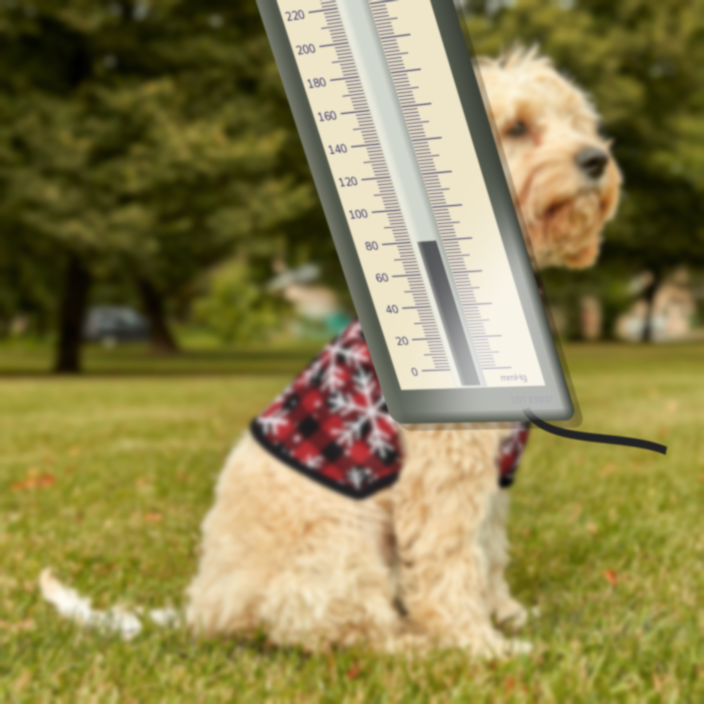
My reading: 80 mmHg
